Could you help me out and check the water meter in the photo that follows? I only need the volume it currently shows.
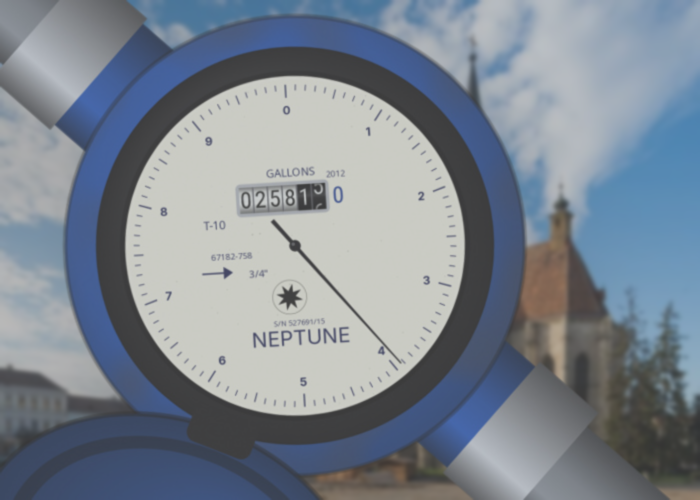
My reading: 258153.9 gal
